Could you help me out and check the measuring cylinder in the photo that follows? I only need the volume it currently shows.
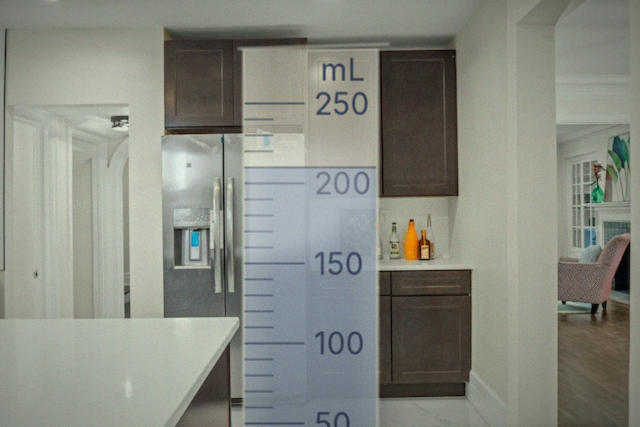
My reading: 210 mL
